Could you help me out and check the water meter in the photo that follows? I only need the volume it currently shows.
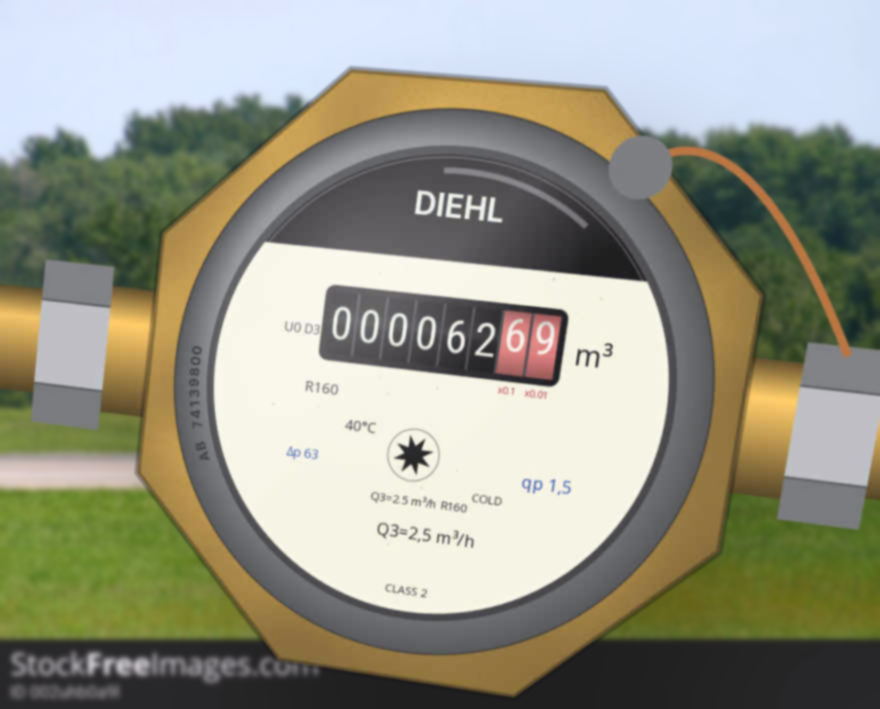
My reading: 62.69 m³
